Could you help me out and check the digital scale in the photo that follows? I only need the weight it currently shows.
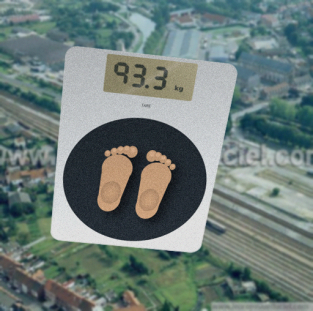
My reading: 93.3 kg
